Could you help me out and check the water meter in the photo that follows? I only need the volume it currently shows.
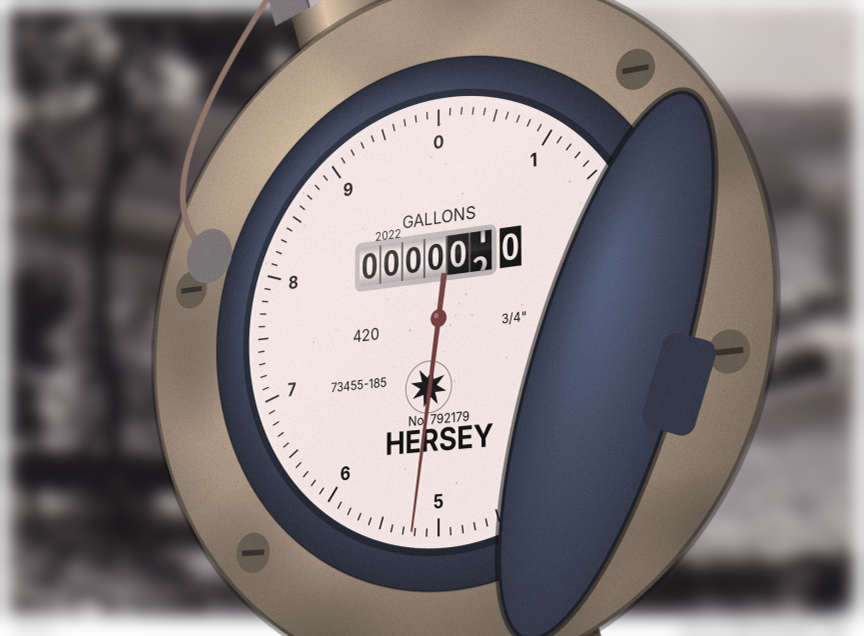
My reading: 15.2 gal
